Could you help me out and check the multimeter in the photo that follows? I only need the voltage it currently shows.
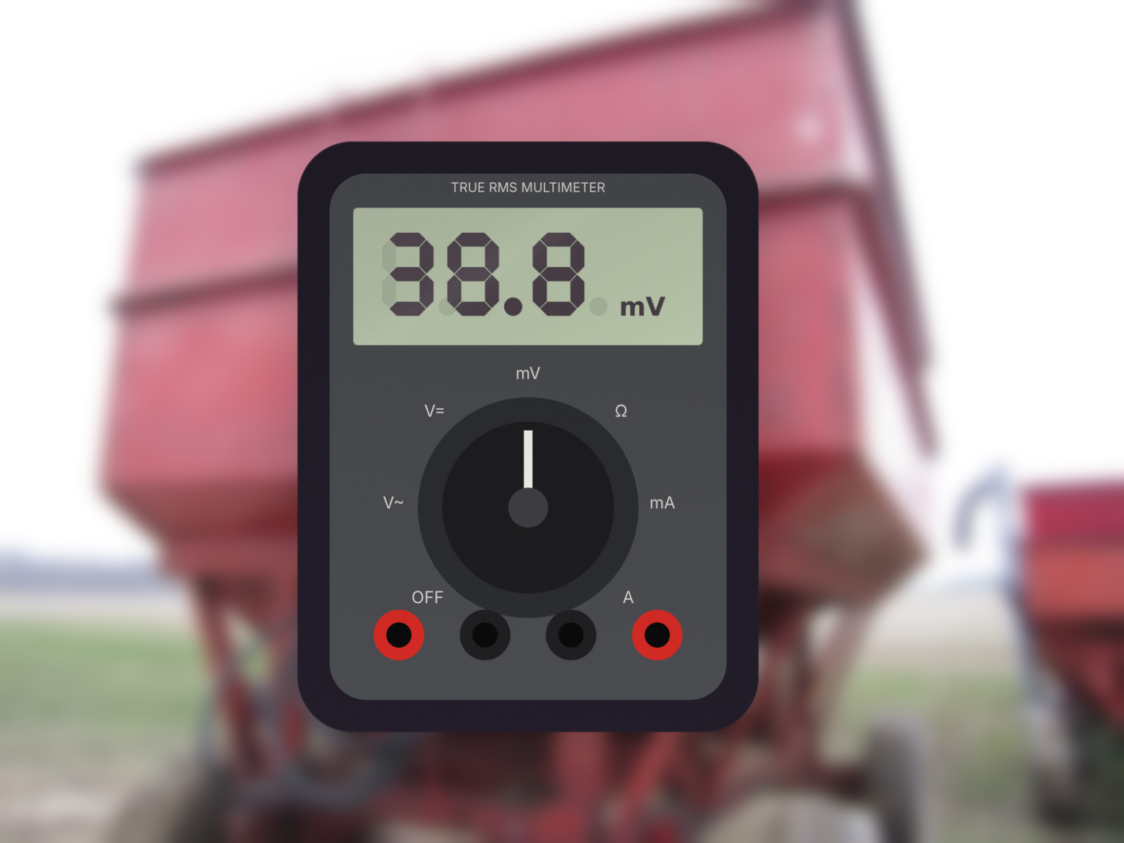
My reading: 38.8 mV
